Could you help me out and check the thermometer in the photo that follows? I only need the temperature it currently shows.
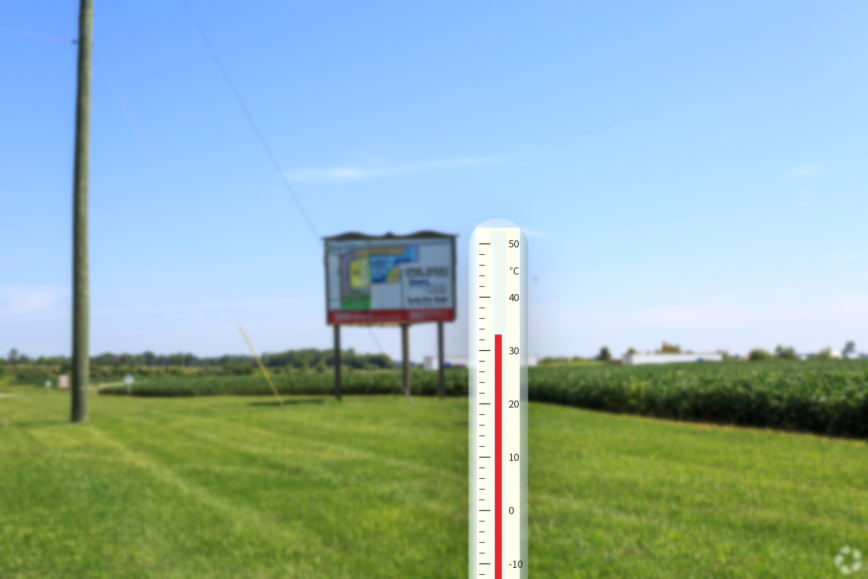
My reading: 33 °C
